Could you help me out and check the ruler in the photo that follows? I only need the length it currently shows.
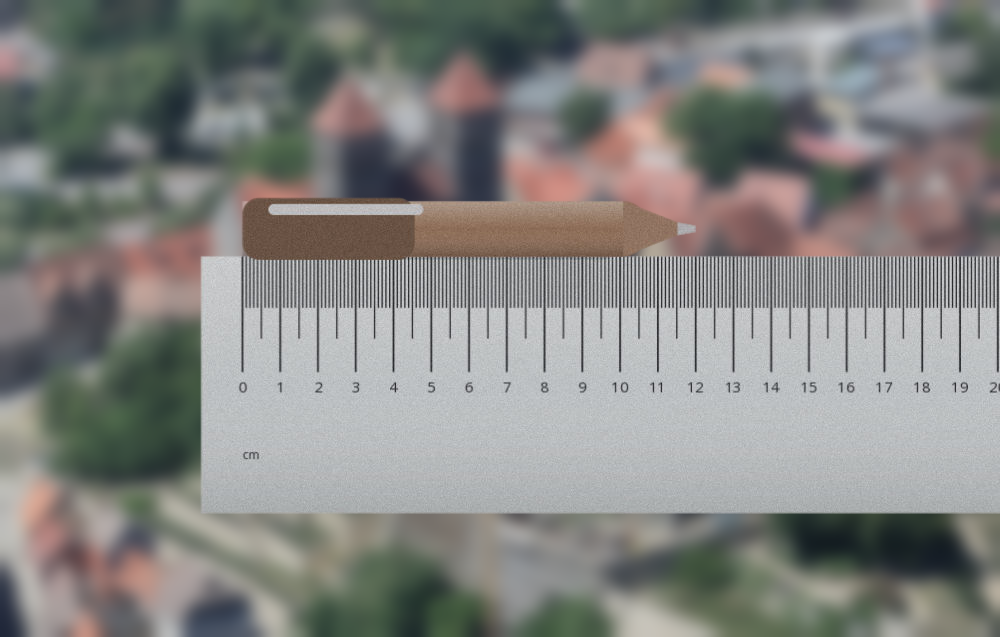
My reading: 12 cm
